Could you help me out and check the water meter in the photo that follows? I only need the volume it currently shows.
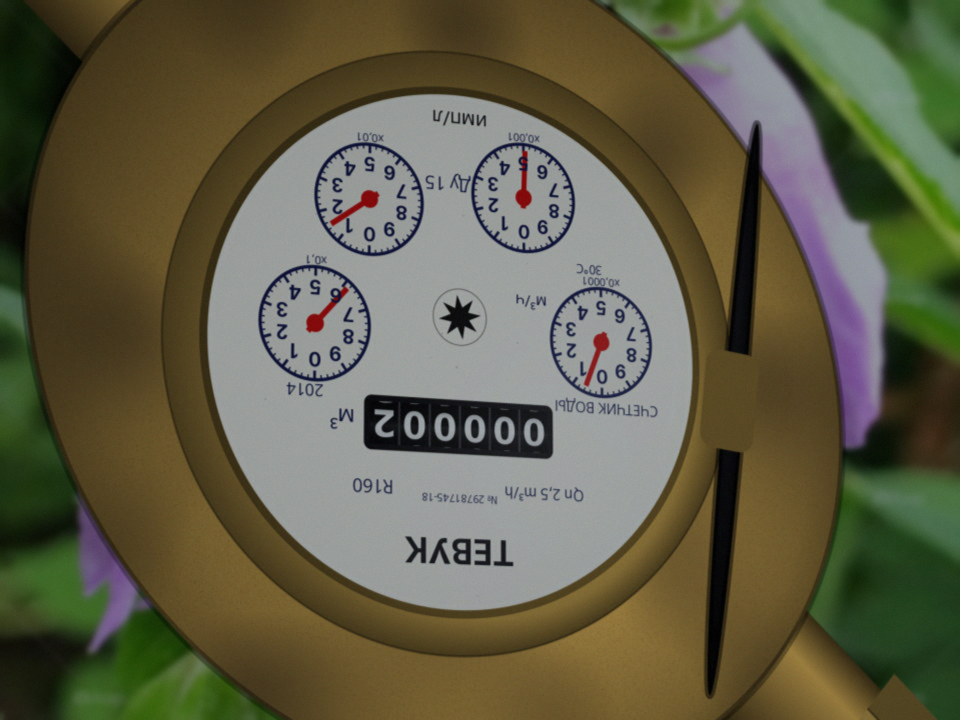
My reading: 2.6150 m³
